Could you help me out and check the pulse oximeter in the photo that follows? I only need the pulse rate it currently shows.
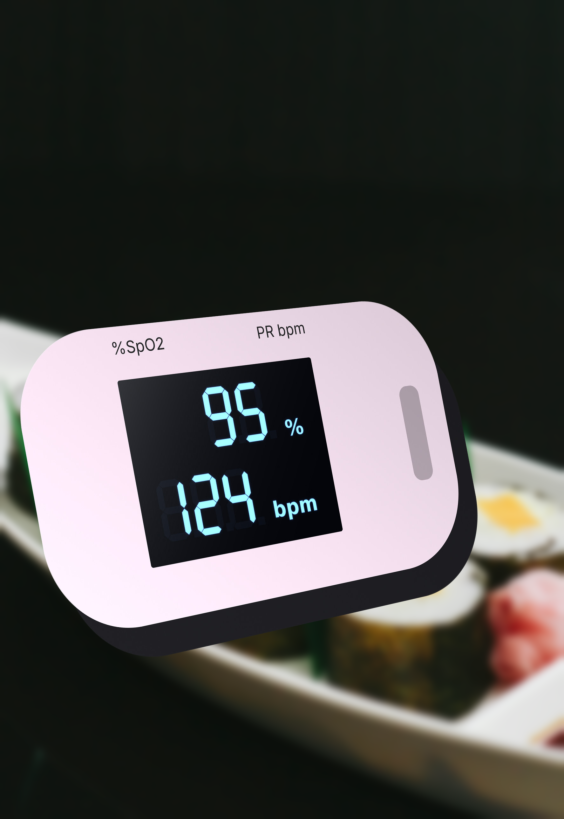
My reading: 124 bpm
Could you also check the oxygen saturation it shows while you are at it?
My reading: 95 %
